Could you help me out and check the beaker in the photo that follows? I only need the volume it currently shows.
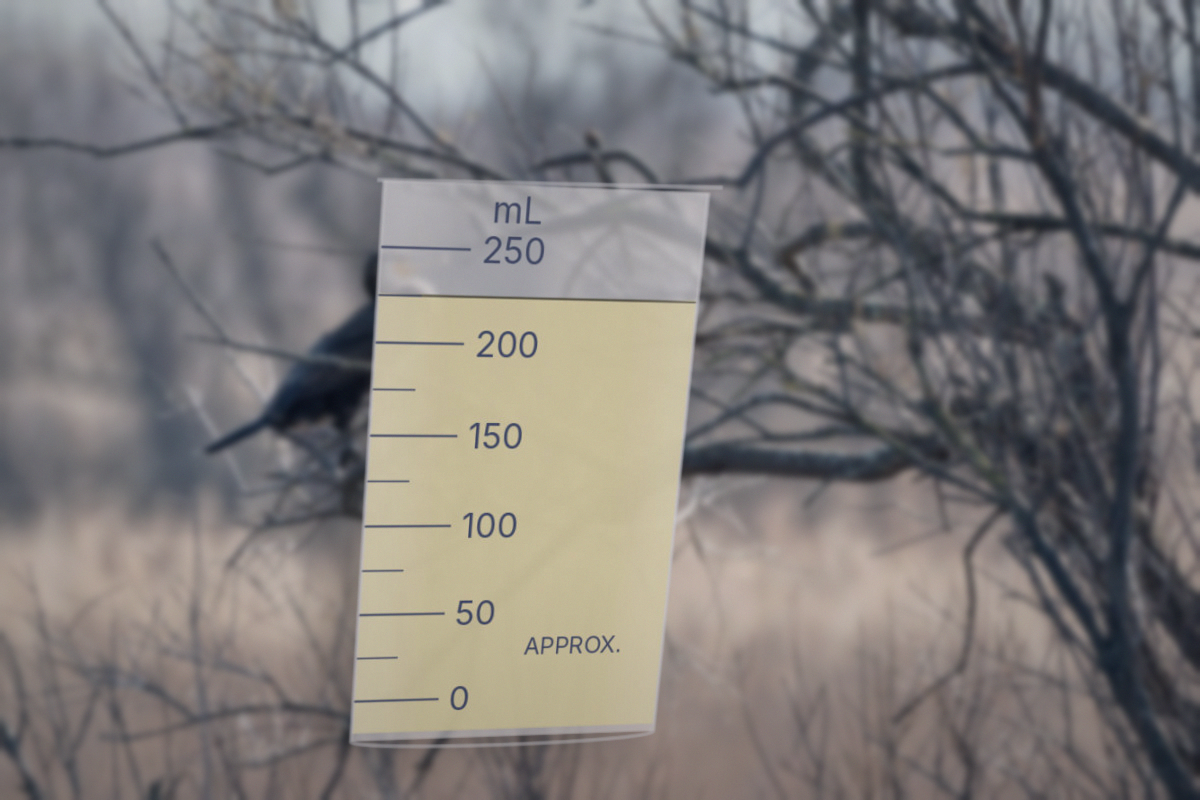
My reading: 225 mL
